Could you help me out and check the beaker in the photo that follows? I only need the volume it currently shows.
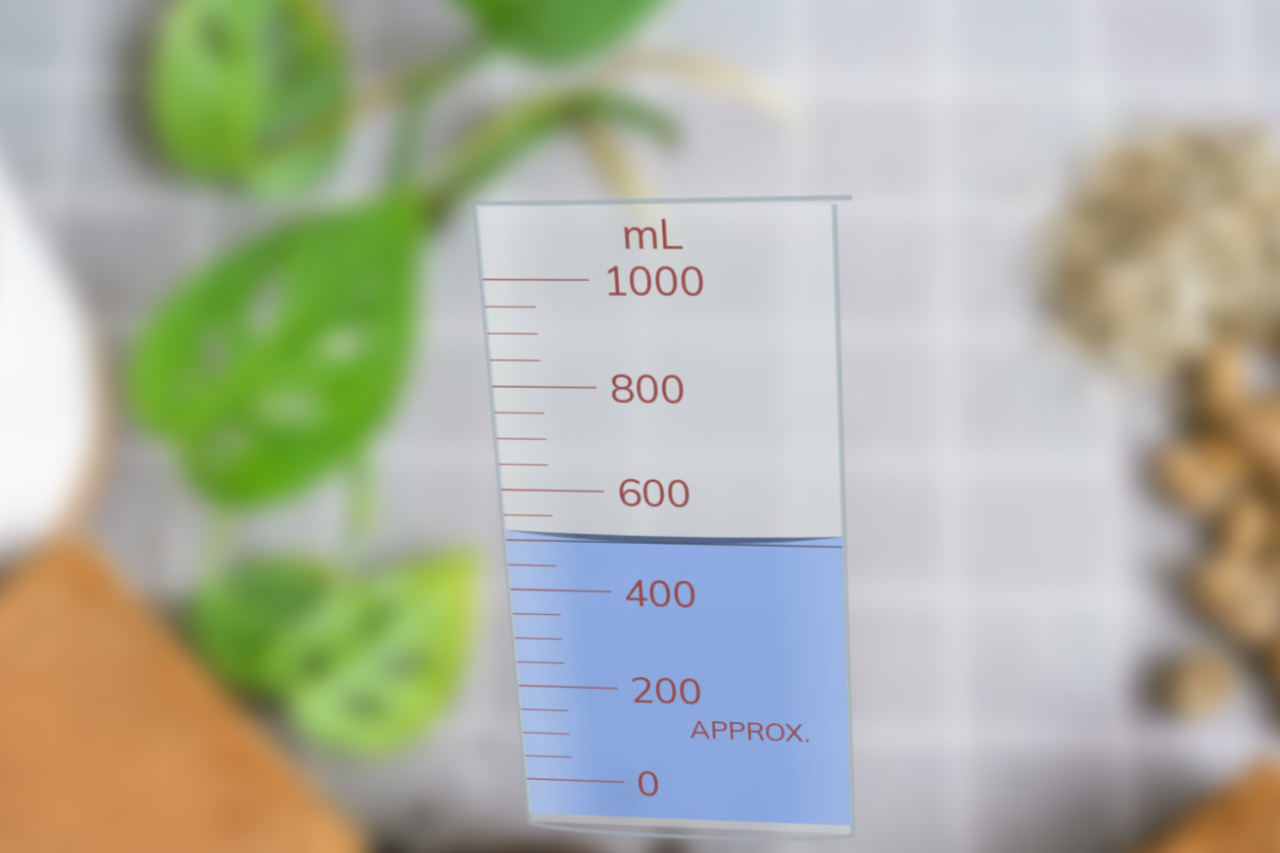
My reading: 500 mL
